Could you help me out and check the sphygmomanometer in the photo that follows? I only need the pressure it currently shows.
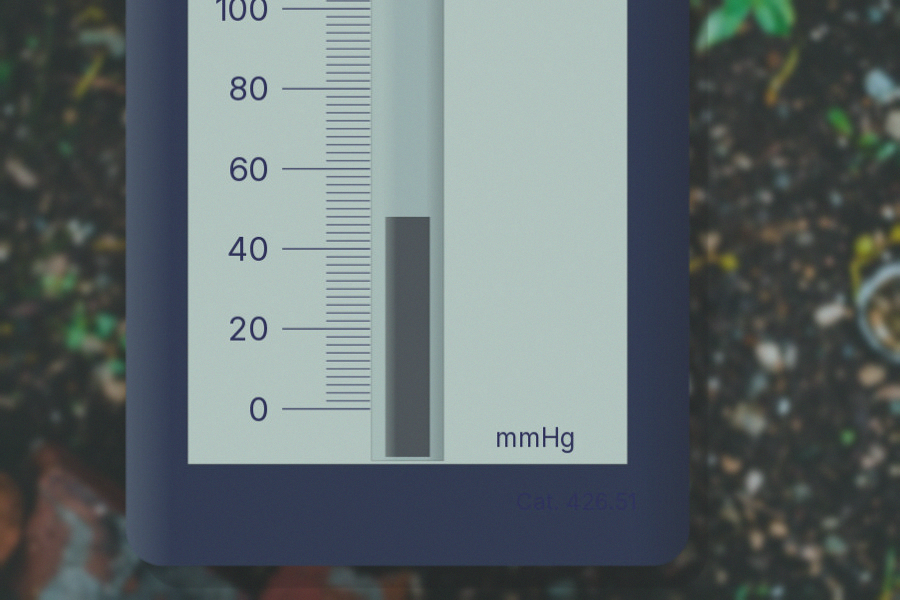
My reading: 48 mmHg
